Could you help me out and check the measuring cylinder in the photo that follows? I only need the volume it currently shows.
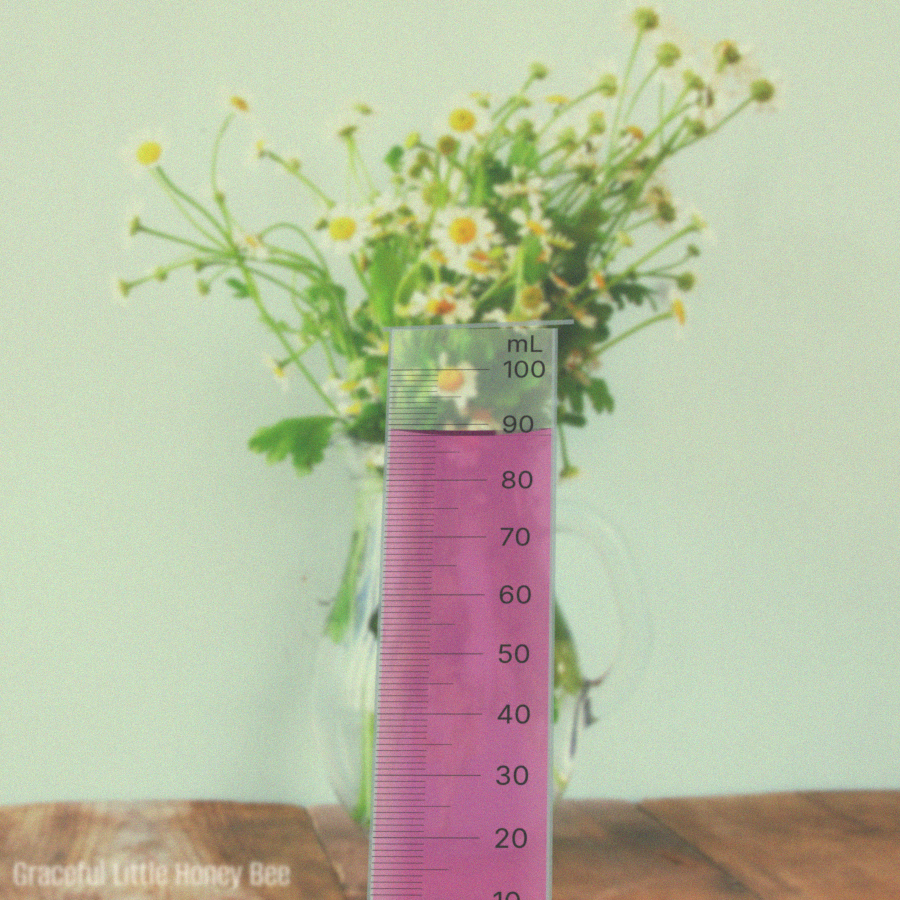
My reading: 88 mL
